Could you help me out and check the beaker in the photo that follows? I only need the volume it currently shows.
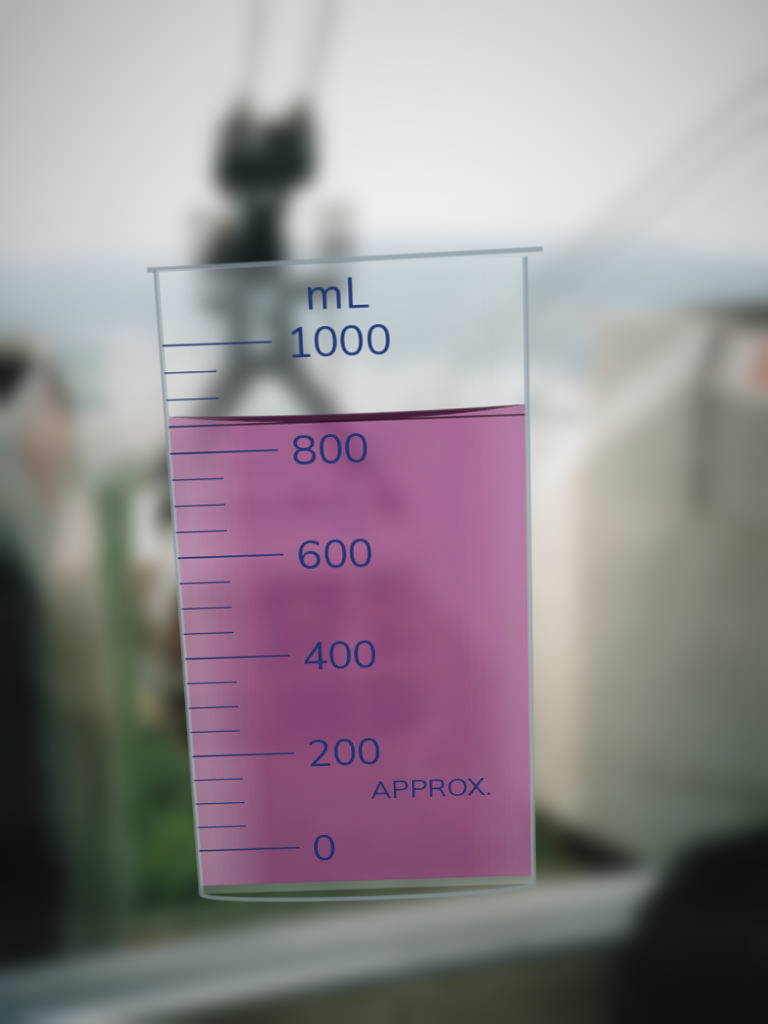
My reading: 850 mL
